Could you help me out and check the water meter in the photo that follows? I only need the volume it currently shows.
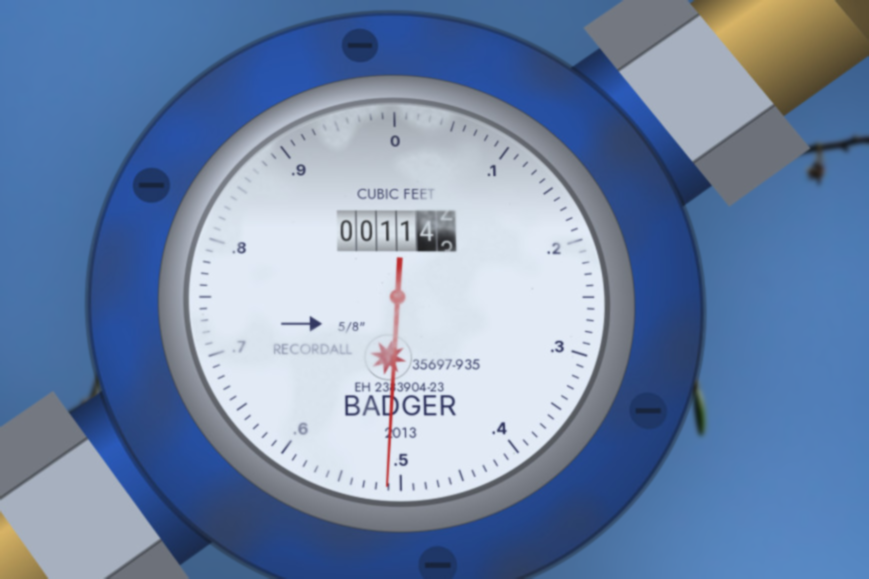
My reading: 1142.51 ft³
